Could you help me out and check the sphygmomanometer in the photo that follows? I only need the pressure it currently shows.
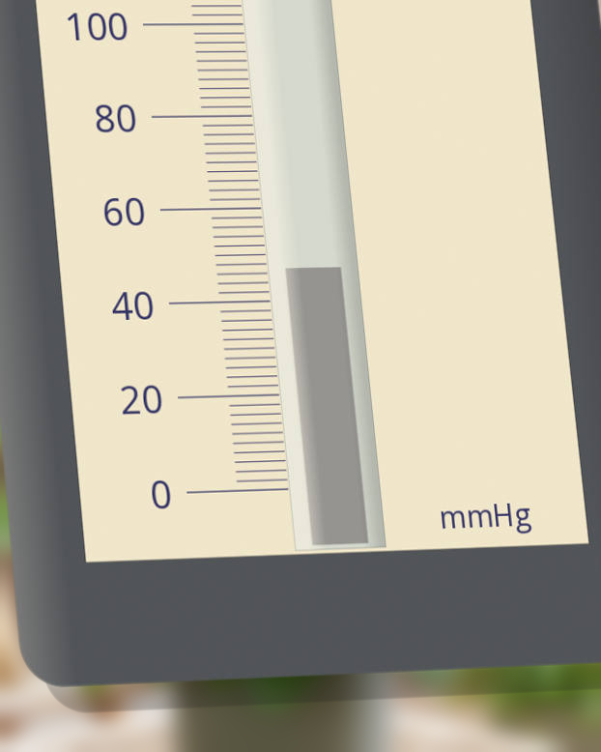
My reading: 47 mmHg
